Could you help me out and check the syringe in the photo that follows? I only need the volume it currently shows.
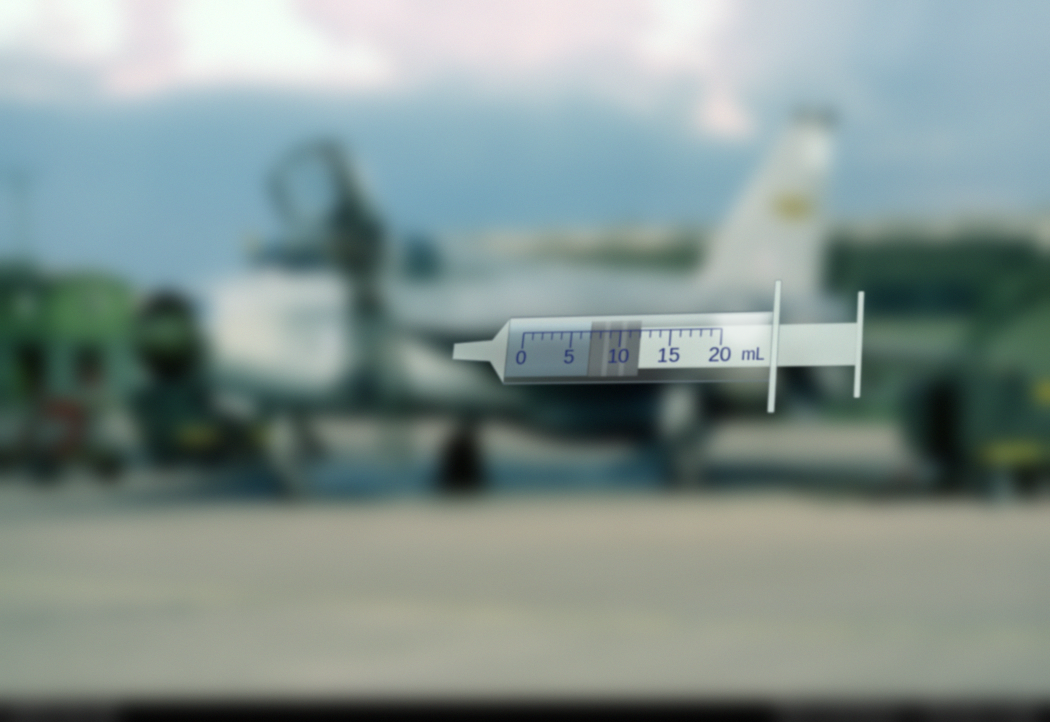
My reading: 7 mL
